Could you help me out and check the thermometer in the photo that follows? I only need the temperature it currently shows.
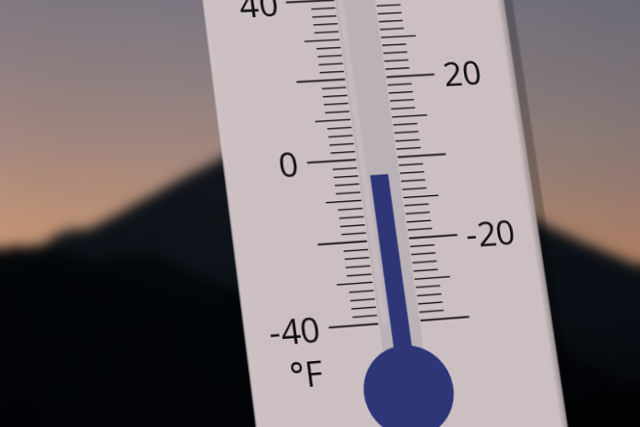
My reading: -4 °F
